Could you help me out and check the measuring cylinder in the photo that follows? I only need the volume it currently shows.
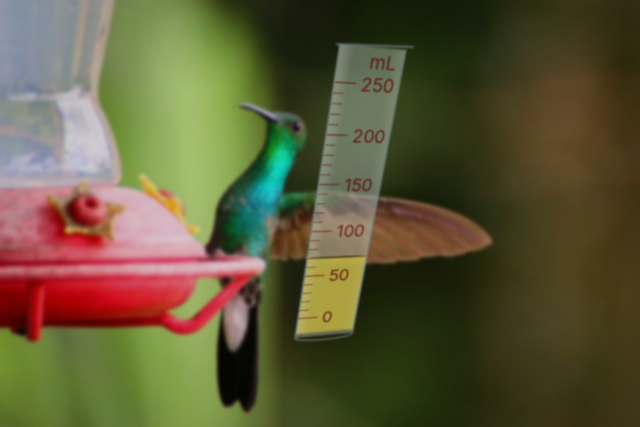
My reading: 70 mL
